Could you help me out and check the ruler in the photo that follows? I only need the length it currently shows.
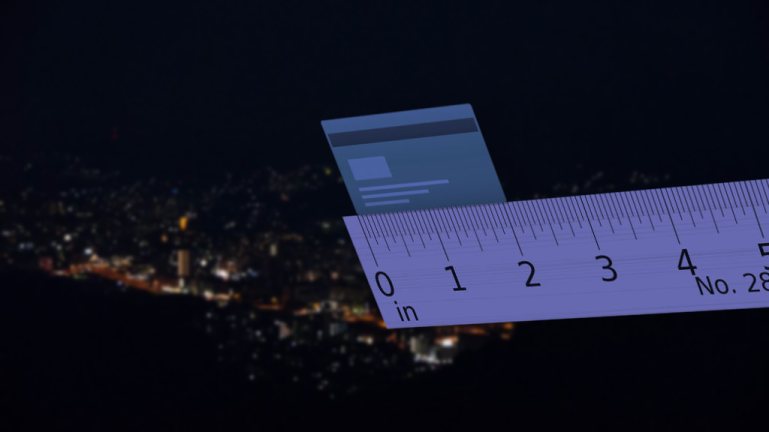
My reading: 2.0625 in
